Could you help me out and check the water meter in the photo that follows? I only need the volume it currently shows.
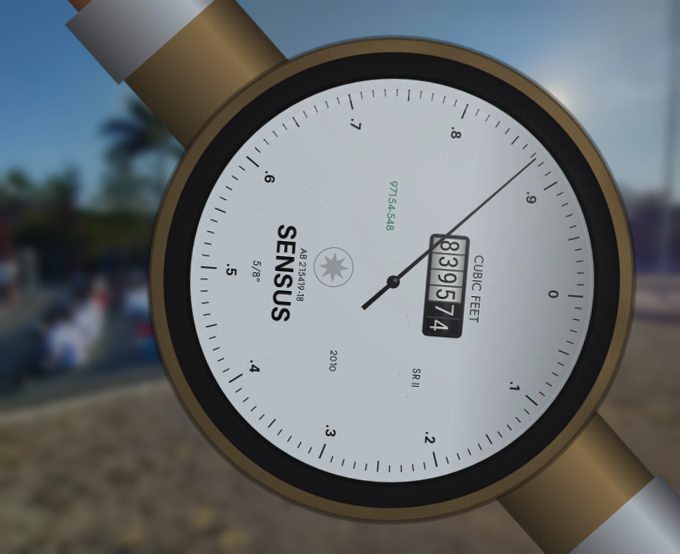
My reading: 839573.87 ft³
